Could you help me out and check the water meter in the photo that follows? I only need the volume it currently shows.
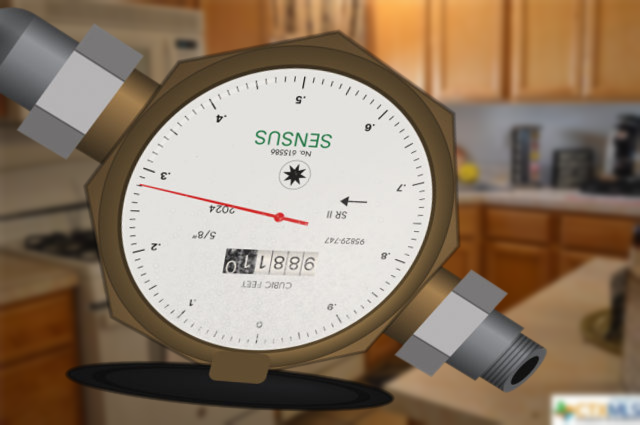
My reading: 988110.28 ft³
